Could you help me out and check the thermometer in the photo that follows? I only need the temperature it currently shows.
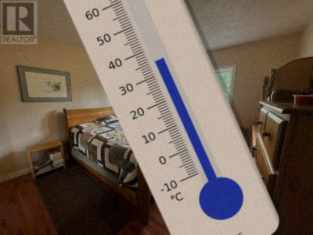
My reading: 35 °C
